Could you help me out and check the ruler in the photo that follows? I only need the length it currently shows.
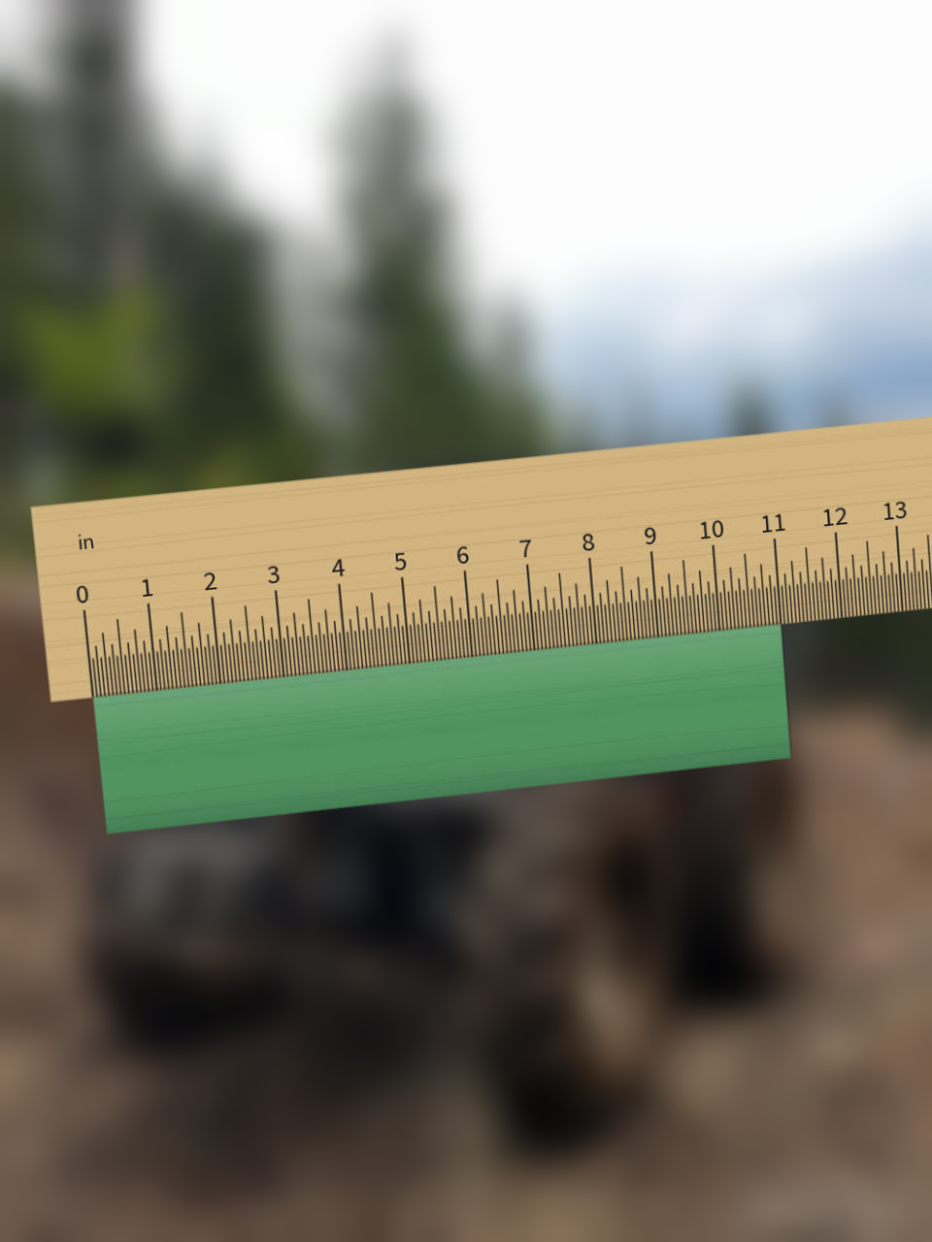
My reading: 11 in
